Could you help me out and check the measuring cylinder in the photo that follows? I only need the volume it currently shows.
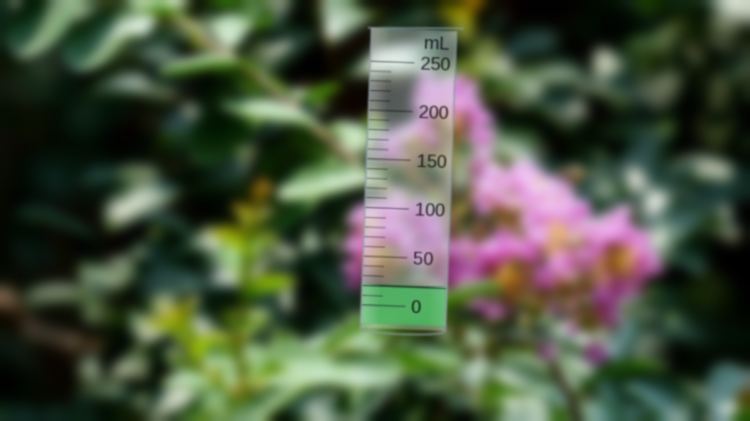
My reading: 20 mL
